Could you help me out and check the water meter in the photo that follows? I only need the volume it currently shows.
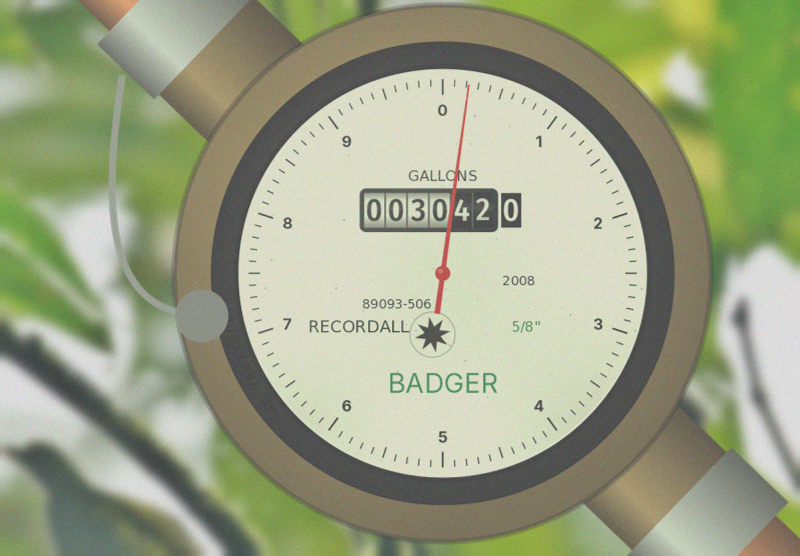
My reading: 30420.2 gal
